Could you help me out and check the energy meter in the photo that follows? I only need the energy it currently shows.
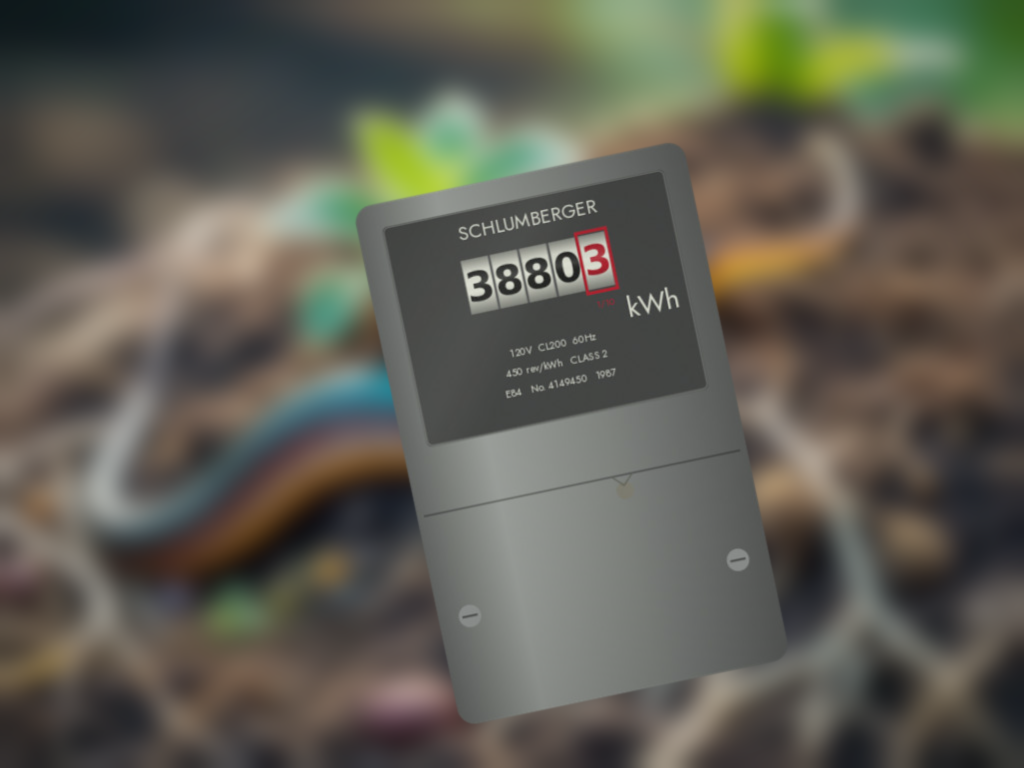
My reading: 3880.3 kWh
